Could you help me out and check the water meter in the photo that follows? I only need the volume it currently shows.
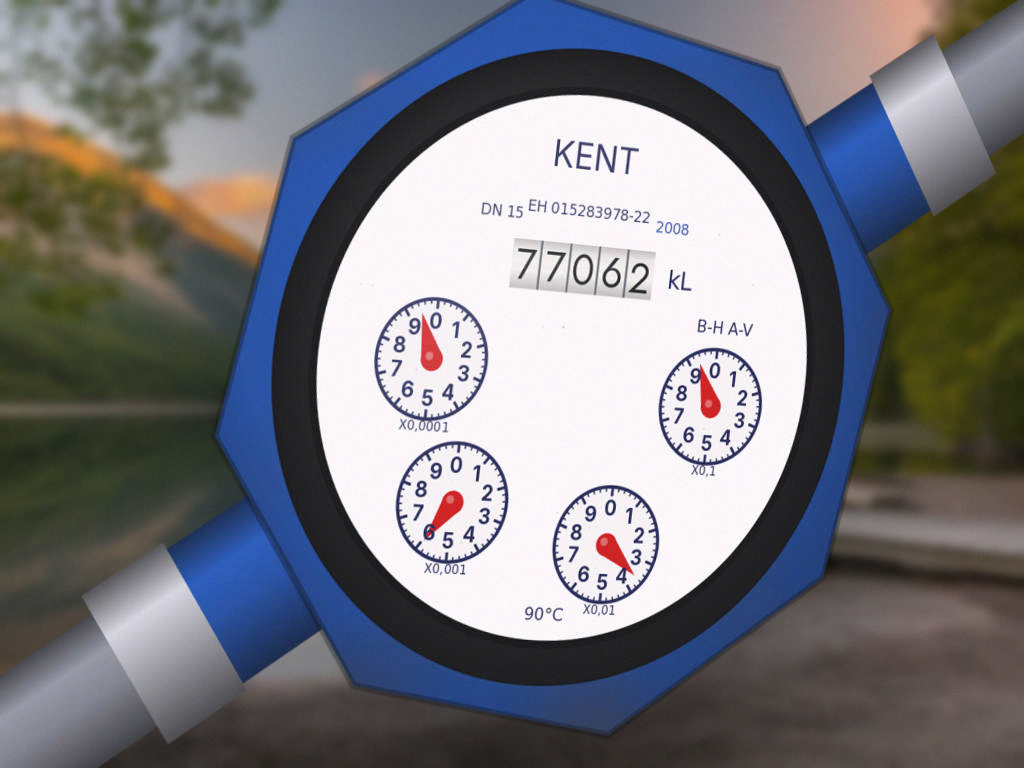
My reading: 77061.9359 kL
